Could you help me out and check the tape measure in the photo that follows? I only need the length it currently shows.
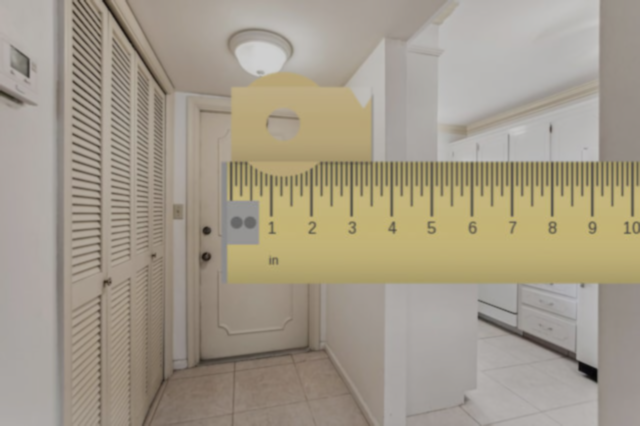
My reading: 3.5 in
